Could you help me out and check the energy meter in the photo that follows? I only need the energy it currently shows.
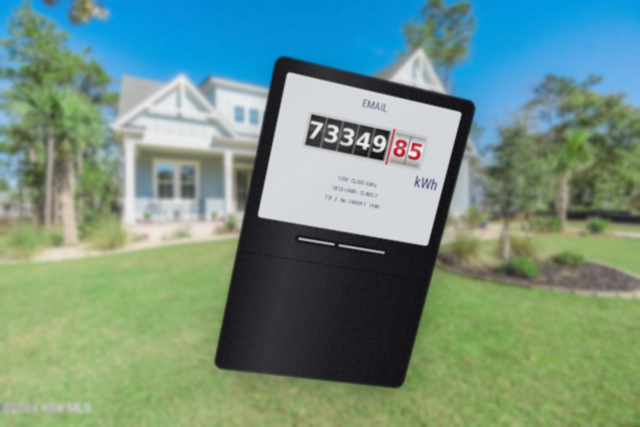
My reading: 73349.85 kWh
